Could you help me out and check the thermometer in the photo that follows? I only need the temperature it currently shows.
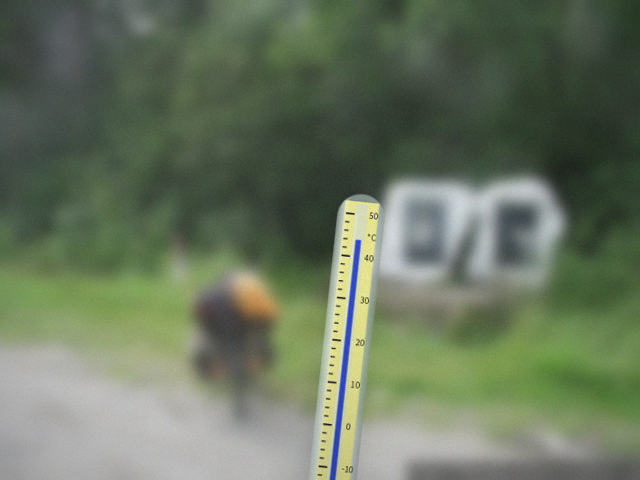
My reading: 44 °C
